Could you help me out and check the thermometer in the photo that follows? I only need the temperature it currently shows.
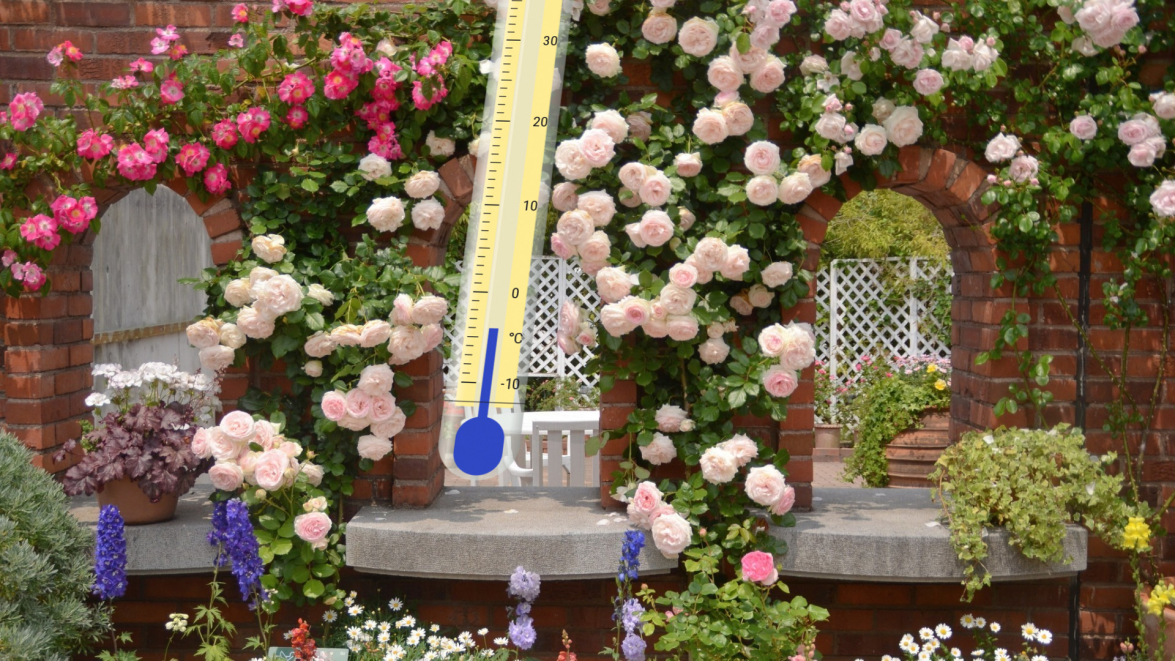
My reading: -4 °C
